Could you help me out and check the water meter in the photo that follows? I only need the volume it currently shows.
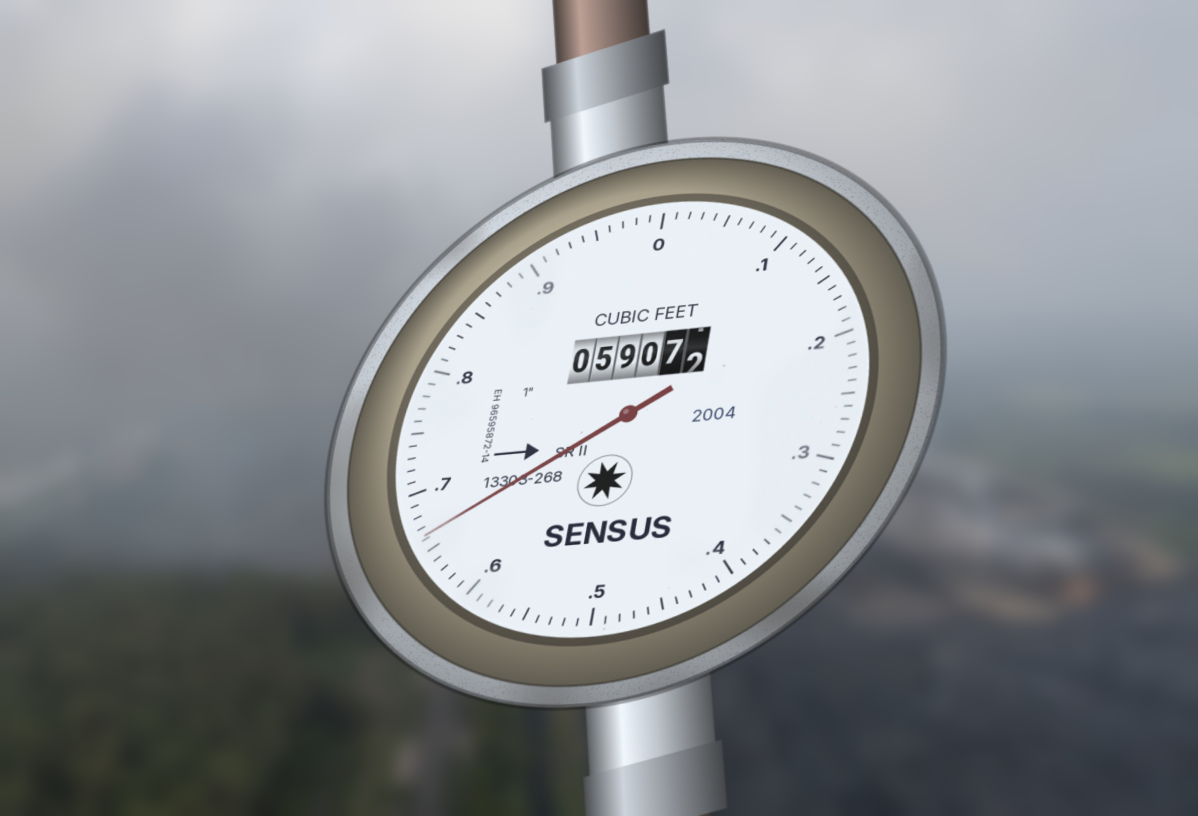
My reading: 59071.66 ft³
